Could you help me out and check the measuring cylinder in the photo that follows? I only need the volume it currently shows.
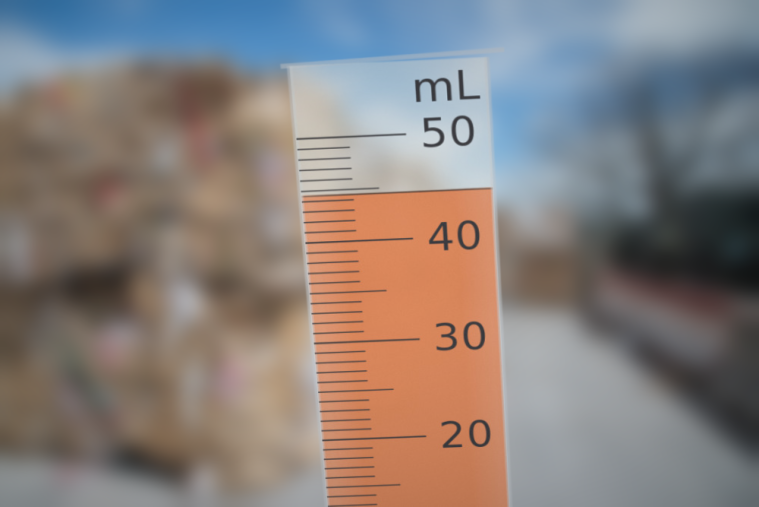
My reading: 44.5 mL
